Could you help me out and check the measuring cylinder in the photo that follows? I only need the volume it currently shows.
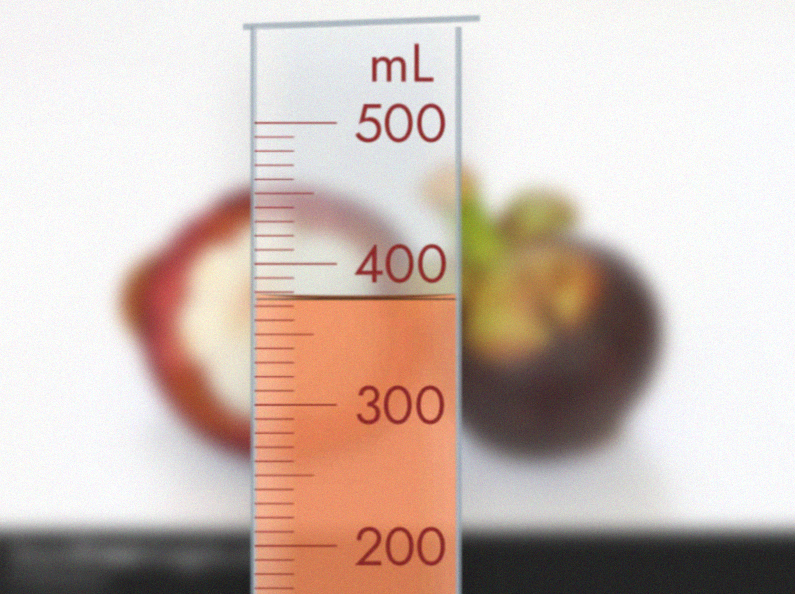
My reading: 375 mL
